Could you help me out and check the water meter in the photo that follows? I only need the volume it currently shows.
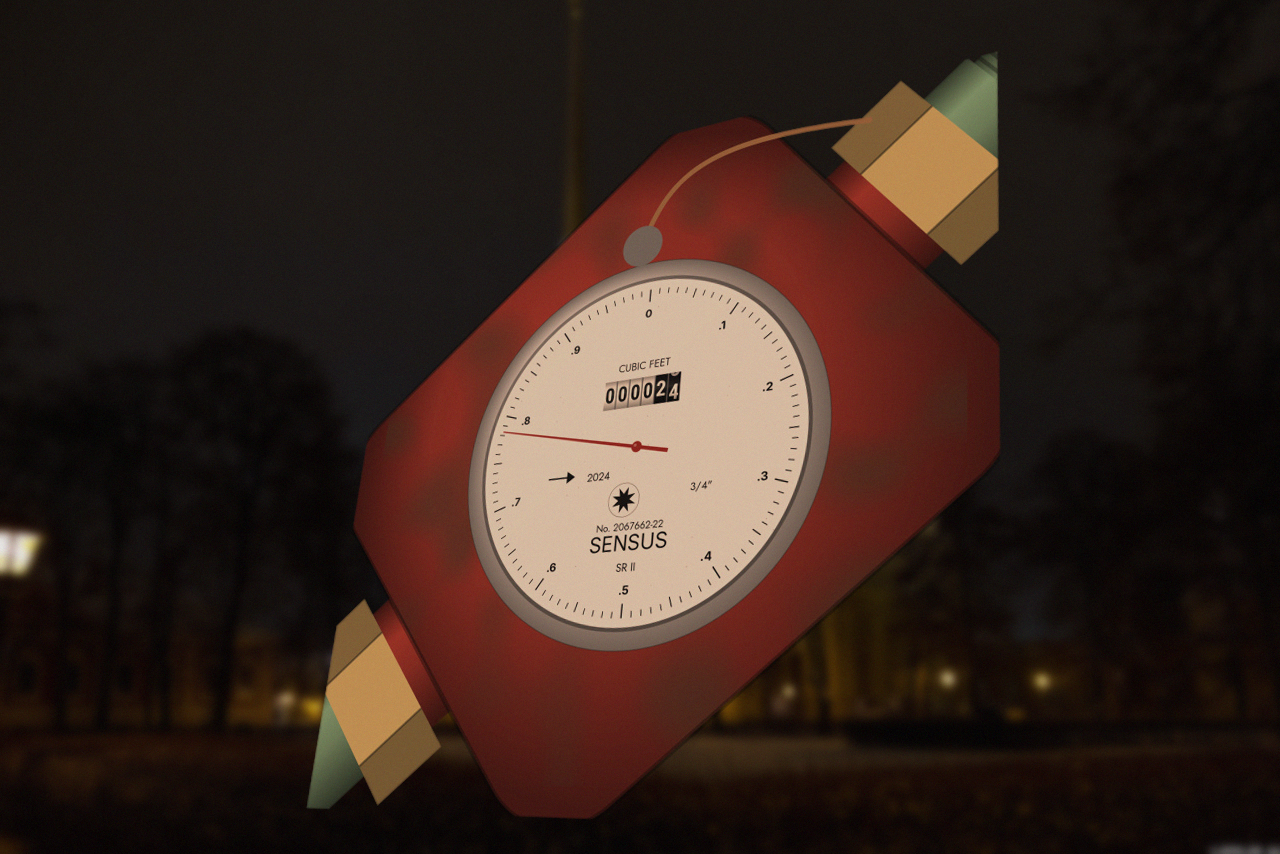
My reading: 23.78 ft³
